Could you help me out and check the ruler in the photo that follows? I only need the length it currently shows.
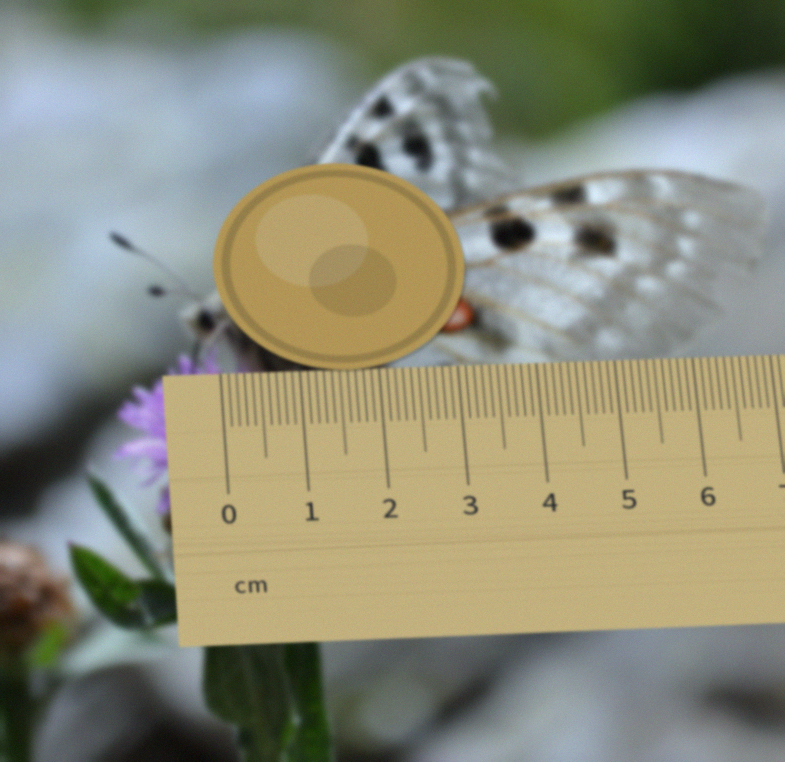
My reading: 3.2 cm
